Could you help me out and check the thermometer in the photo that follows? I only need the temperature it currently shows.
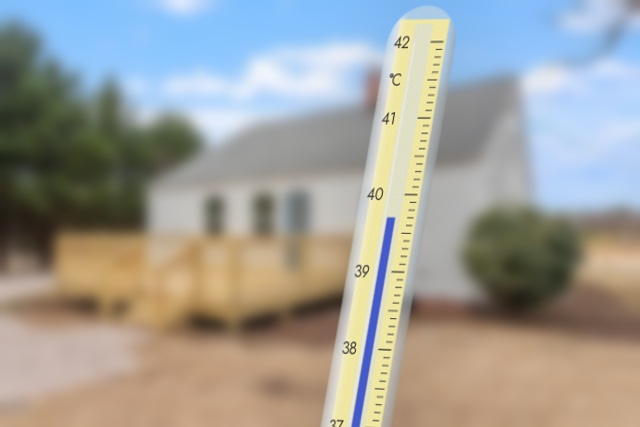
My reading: 39.7 °C
